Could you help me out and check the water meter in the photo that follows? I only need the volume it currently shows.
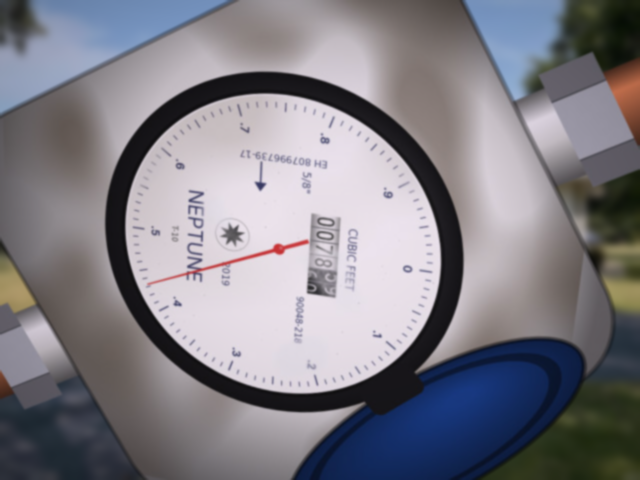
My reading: 7859.43 ft³
